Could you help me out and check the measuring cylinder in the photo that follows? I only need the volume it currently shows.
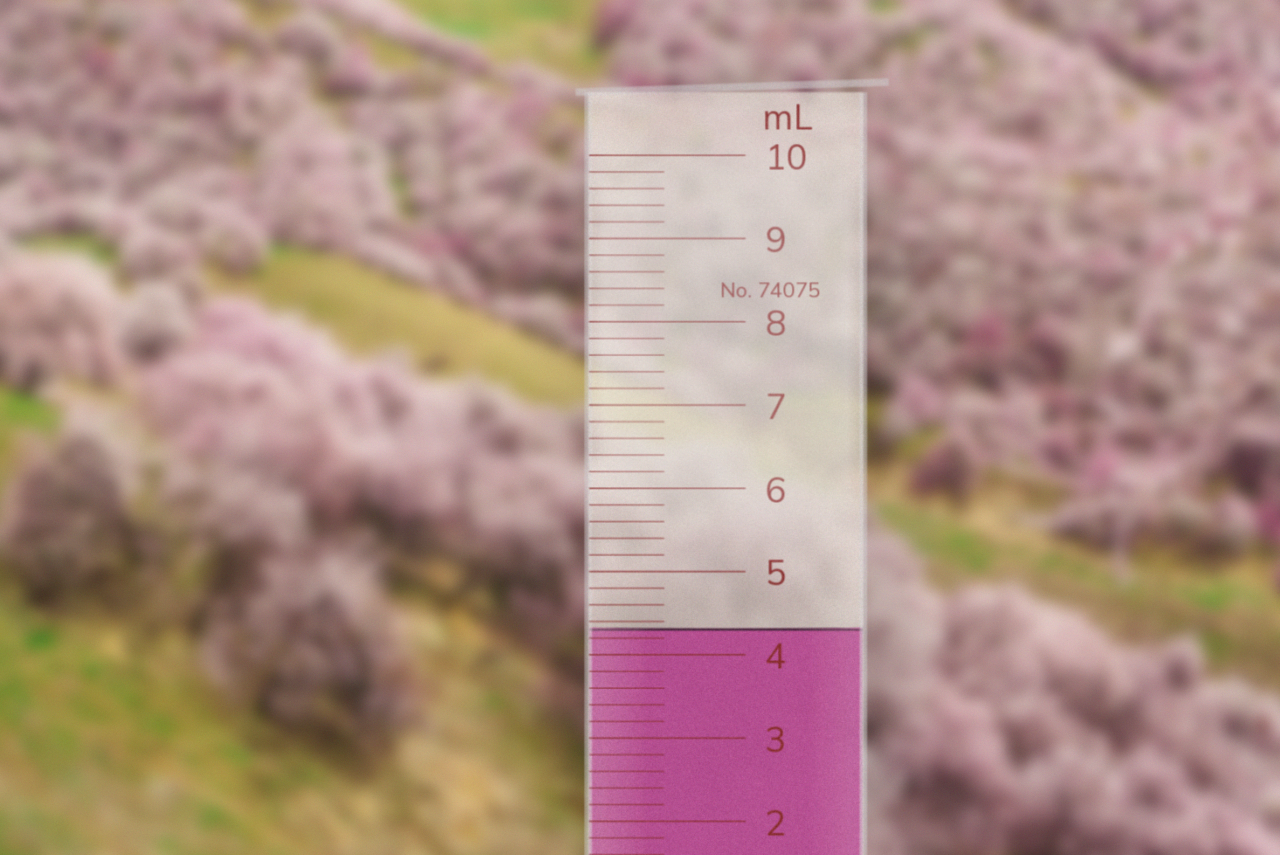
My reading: 4.3 mL
